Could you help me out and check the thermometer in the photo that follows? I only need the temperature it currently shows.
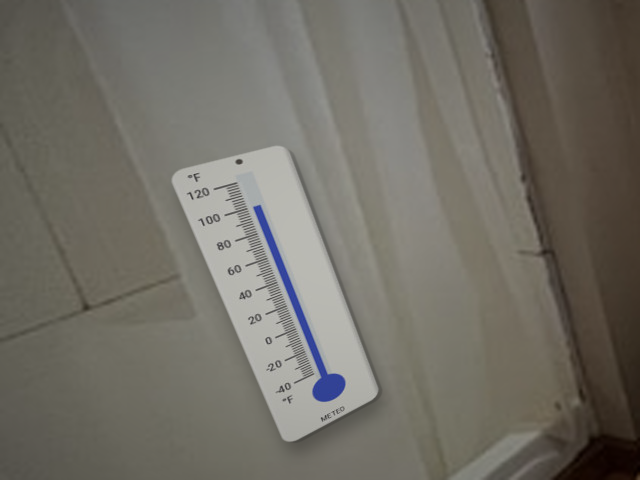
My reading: 100 °F
